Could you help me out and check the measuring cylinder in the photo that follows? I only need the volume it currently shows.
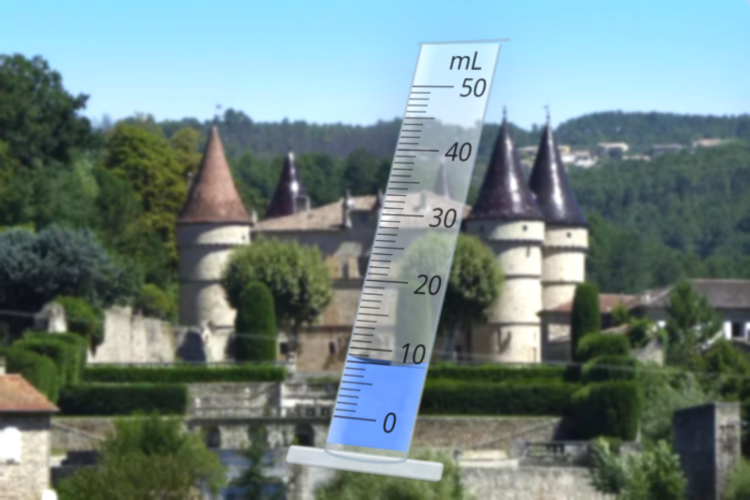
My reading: 8 mL
